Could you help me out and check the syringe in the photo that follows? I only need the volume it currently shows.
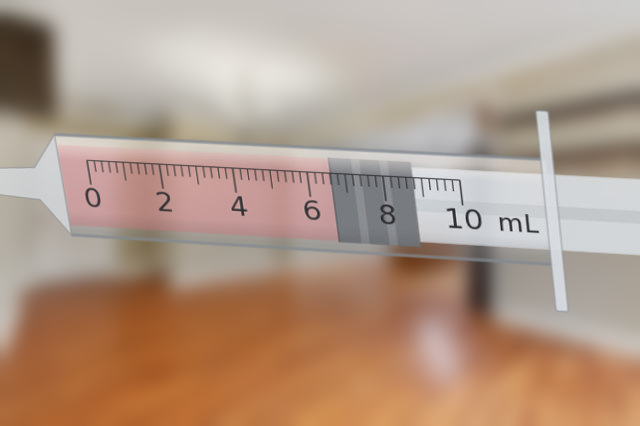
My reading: 6.6 mL
